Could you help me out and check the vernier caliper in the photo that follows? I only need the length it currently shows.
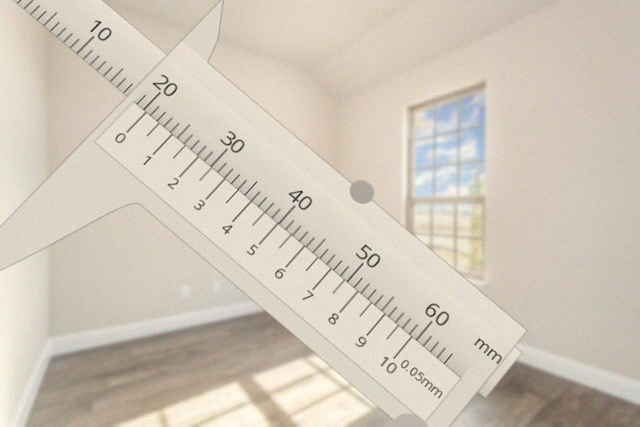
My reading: 20.4 mm
